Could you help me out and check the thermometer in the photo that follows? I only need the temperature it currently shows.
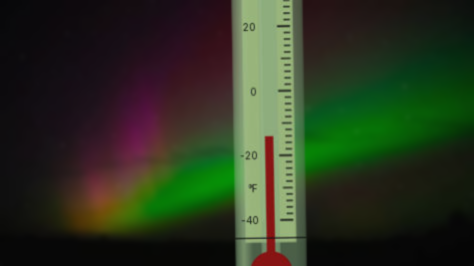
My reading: -14 °F
